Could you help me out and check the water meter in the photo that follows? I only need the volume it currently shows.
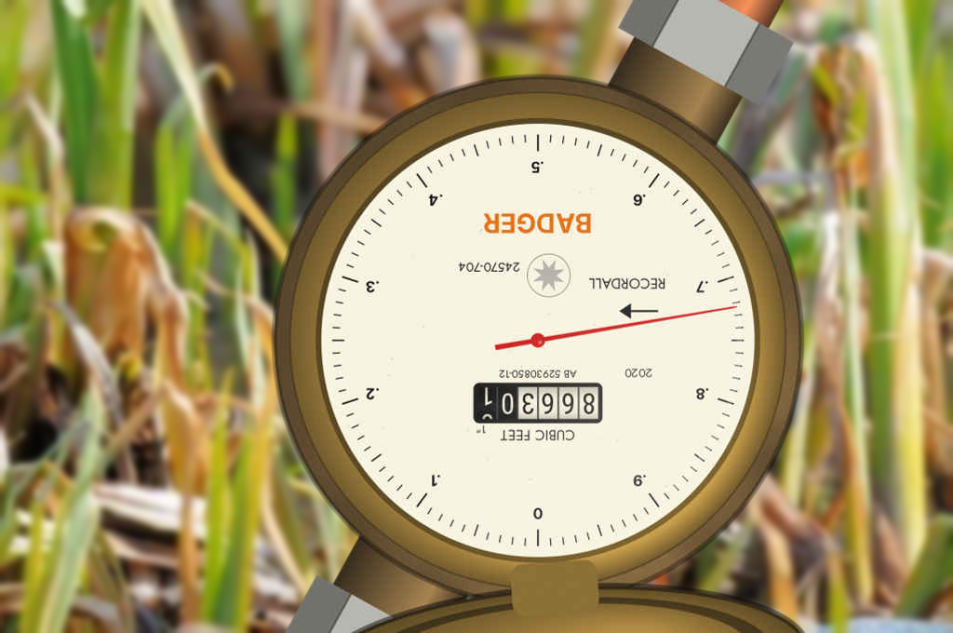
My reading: 866300.72 ft³
